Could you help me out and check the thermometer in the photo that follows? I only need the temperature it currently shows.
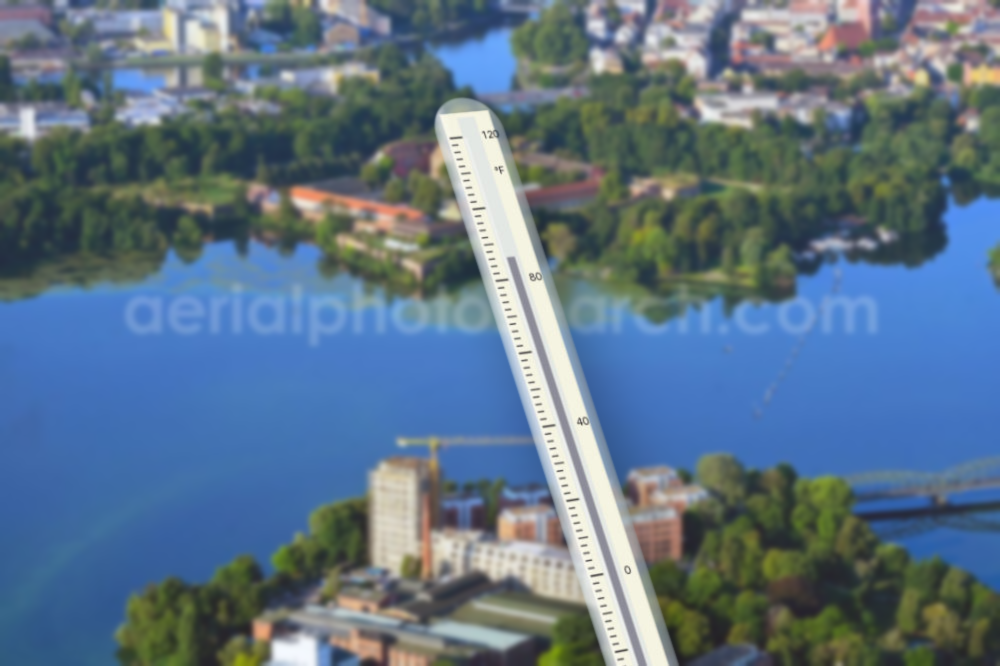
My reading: 86 °F
